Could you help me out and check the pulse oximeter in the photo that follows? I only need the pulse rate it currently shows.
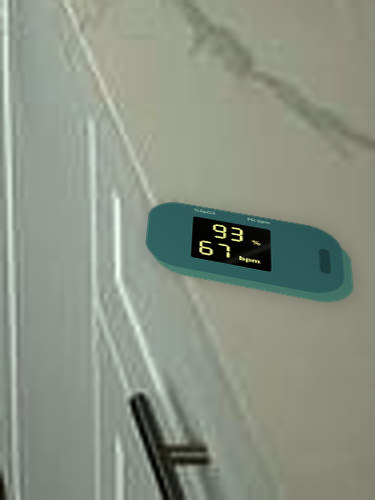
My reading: 67 bpm
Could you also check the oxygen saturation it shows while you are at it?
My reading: 93 %
